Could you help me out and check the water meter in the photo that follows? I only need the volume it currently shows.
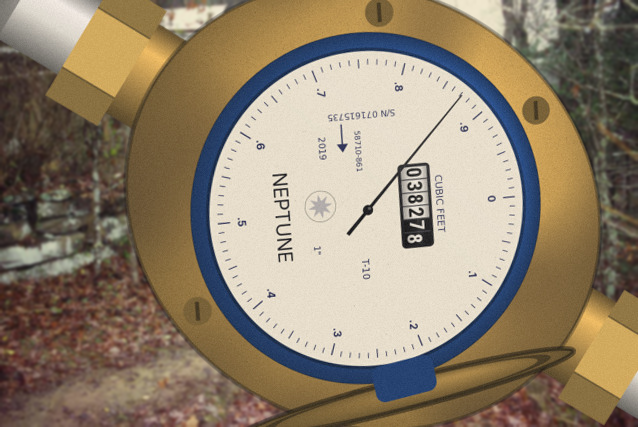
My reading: 38277.87 ft³
